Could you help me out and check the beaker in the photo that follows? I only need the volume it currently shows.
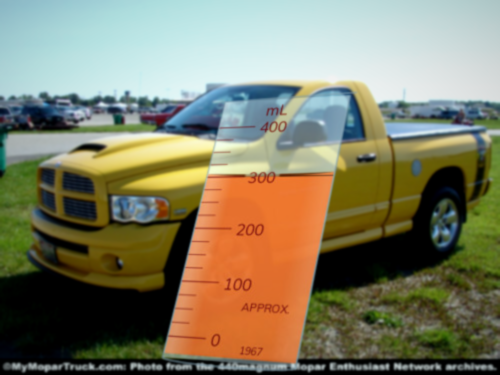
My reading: 300 mL
